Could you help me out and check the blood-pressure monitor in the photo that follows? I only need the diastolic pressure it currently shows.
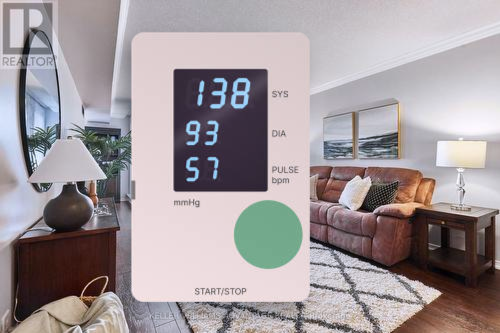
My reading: 93 mmHg
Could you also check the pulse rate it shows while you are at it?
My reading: 57 bpm
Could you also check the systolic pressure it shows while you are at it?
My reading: 138 mmHg
